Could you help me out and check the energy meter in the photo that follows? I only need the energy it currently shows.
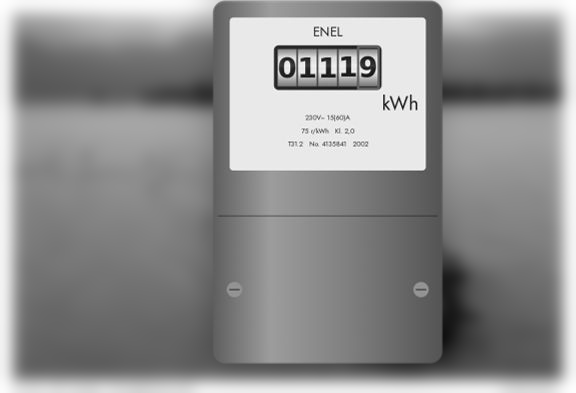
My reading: 111.9 kWh
